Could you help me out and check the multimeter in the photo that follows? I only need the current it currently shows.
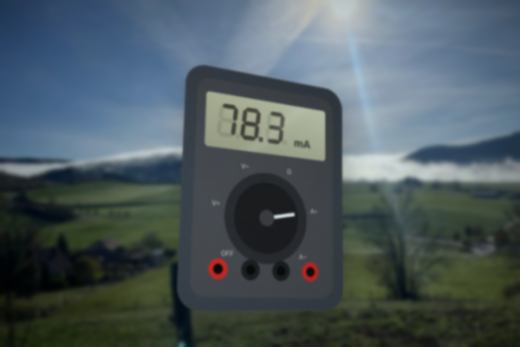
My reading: 78.3 mA
